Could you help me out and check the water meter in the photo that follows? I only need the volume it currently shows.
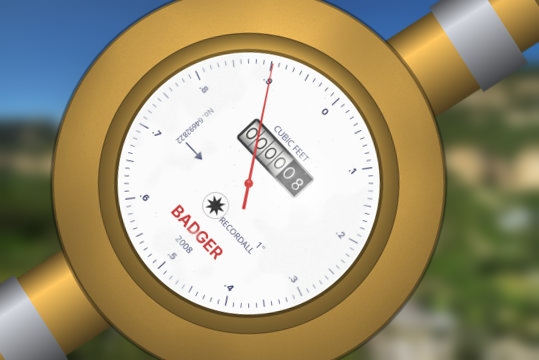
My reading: 7.90 ft³
